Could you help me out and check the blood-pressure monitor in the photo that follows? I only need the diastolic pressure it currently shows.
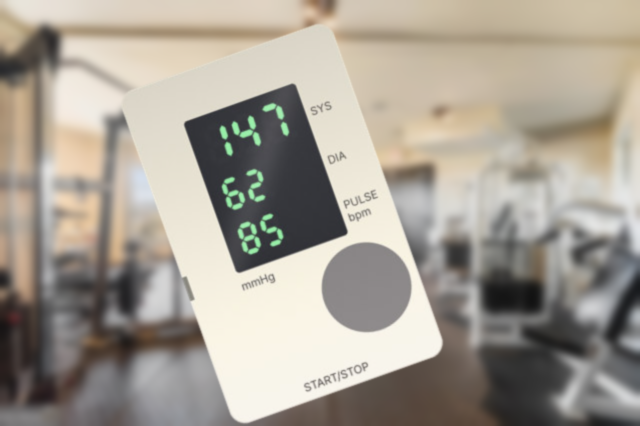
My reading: 62 mmHg
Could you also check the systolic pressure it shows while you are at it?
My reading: 147 mmHg
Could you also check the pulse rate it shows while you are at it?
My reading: 85 bpm
